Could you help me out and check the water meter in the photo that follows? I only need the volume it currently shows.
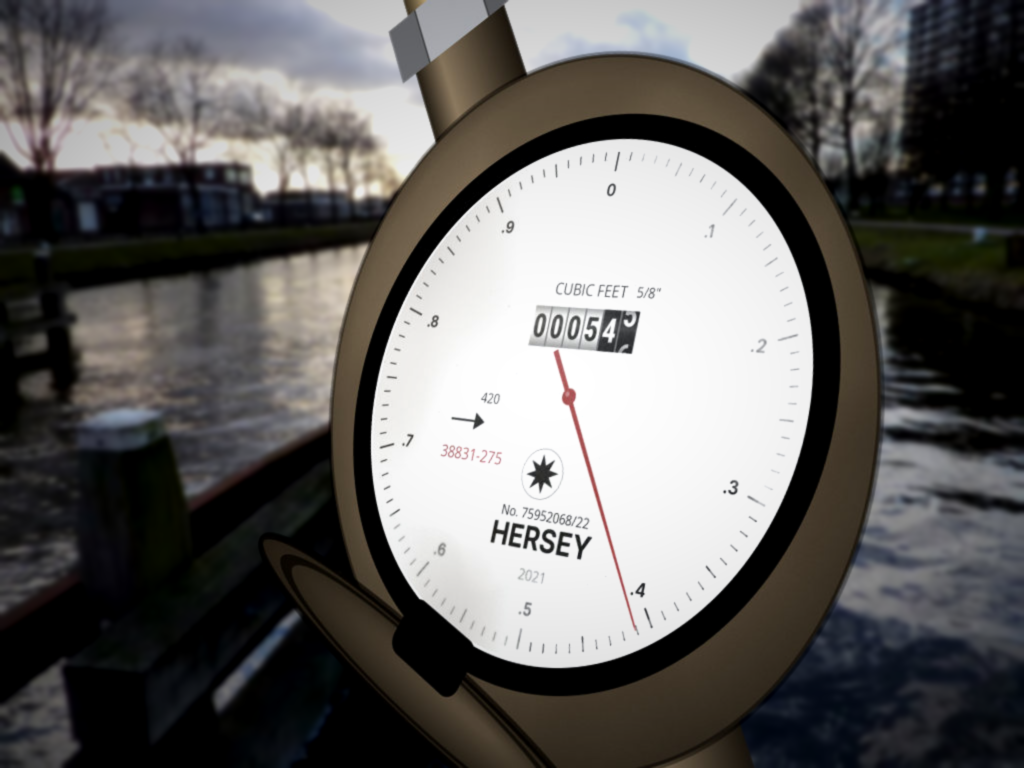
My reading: 545.41 ft³
